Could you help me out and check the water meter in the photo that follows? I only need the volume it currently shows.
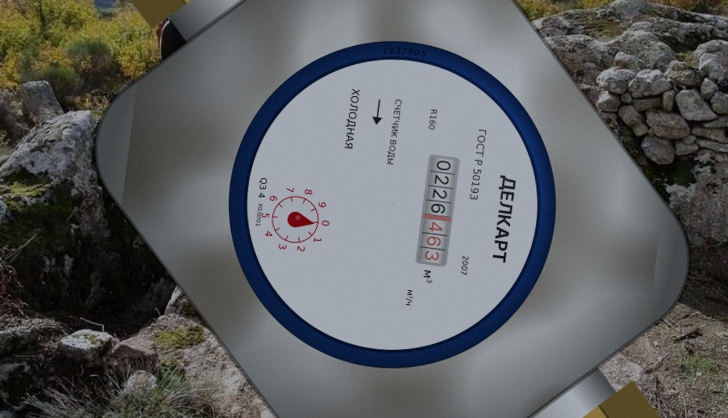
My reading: 226.4630 m³
